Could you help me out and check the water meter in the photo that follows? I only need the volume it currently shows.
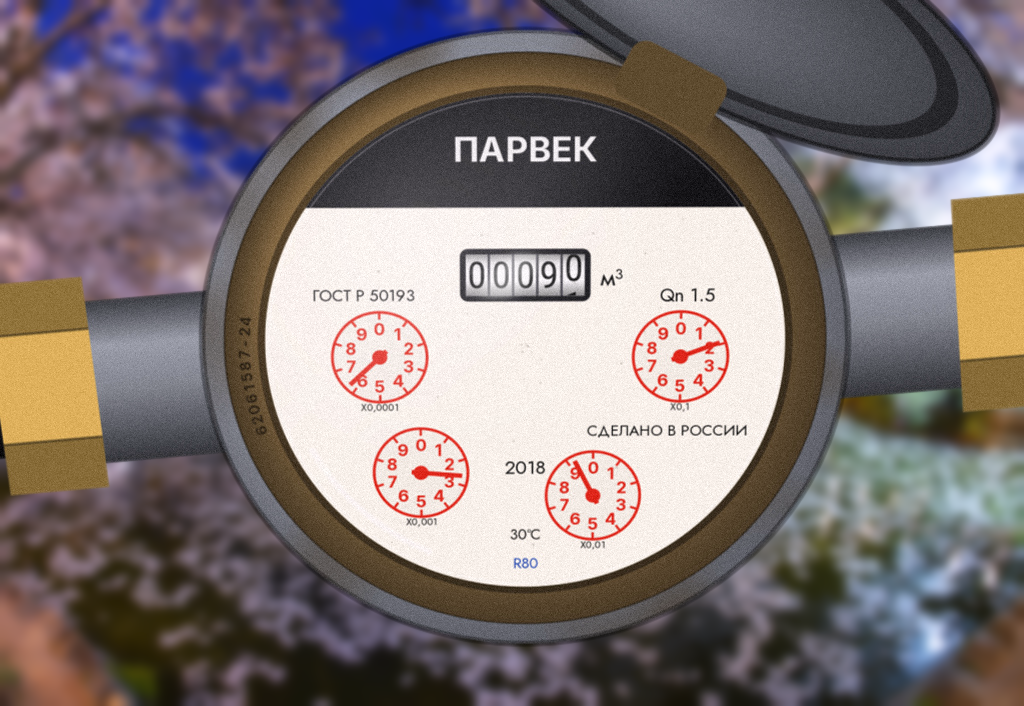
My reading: 90.1926 m³
